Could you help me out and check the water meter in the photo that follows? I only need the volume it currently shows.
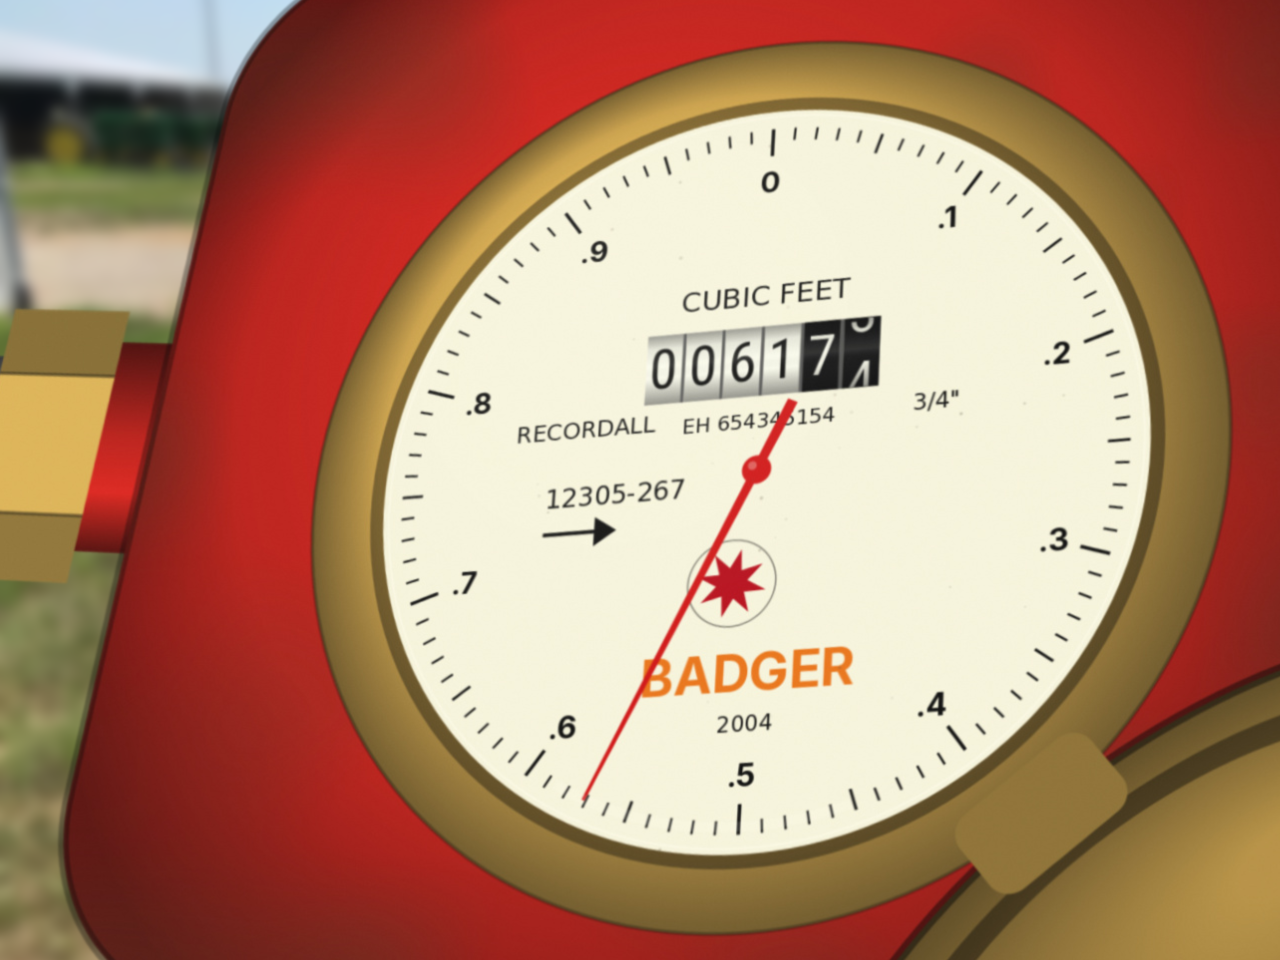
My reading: 6173.57 ft³
